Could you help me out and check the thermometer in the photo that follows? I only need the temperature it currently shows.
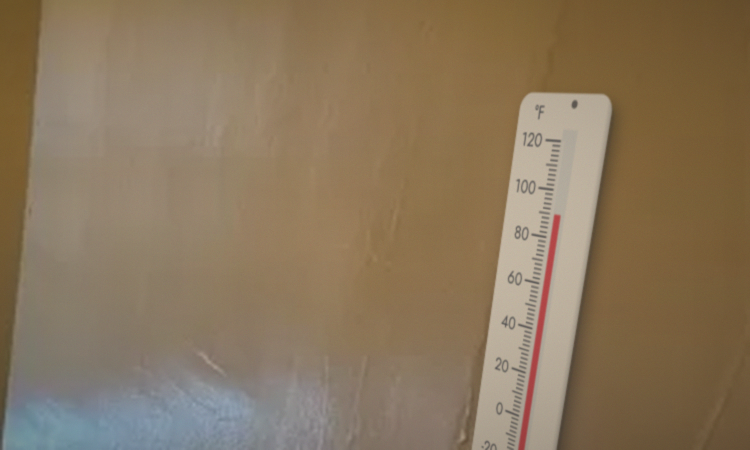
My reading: 90 °F
